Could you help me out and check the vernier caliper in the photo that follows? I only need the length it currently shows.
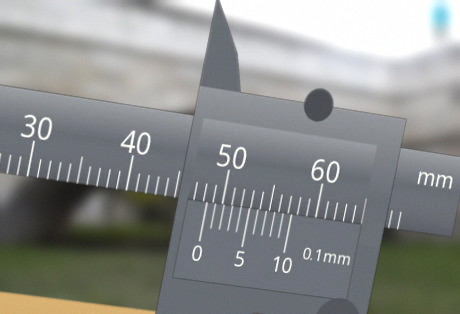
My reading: 48.4 mm
